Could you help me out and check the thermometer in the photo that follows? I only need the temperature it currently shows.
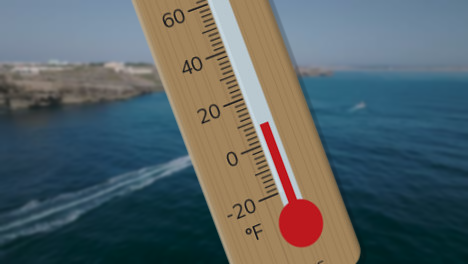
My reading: 8 °F
